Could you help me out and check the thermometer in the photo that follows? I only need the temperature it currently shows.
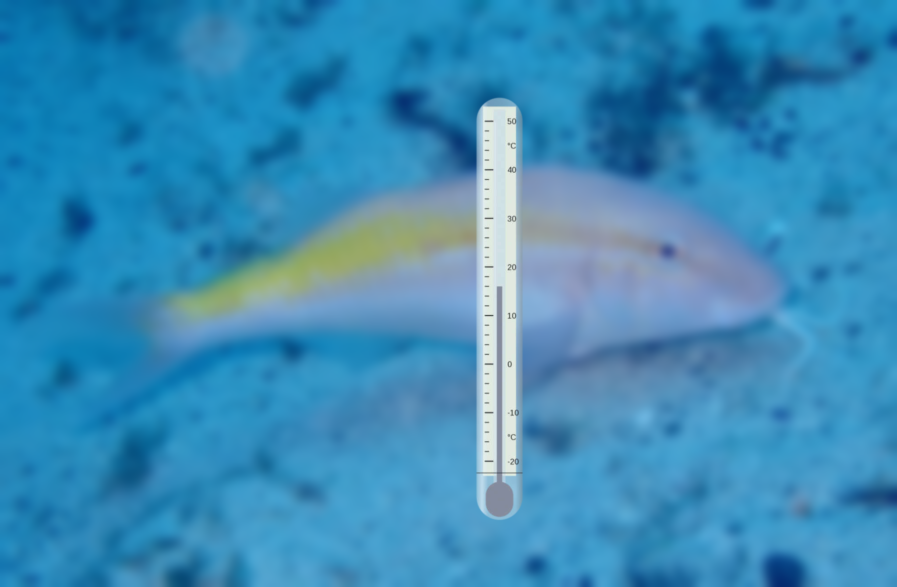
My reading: 16 °C
